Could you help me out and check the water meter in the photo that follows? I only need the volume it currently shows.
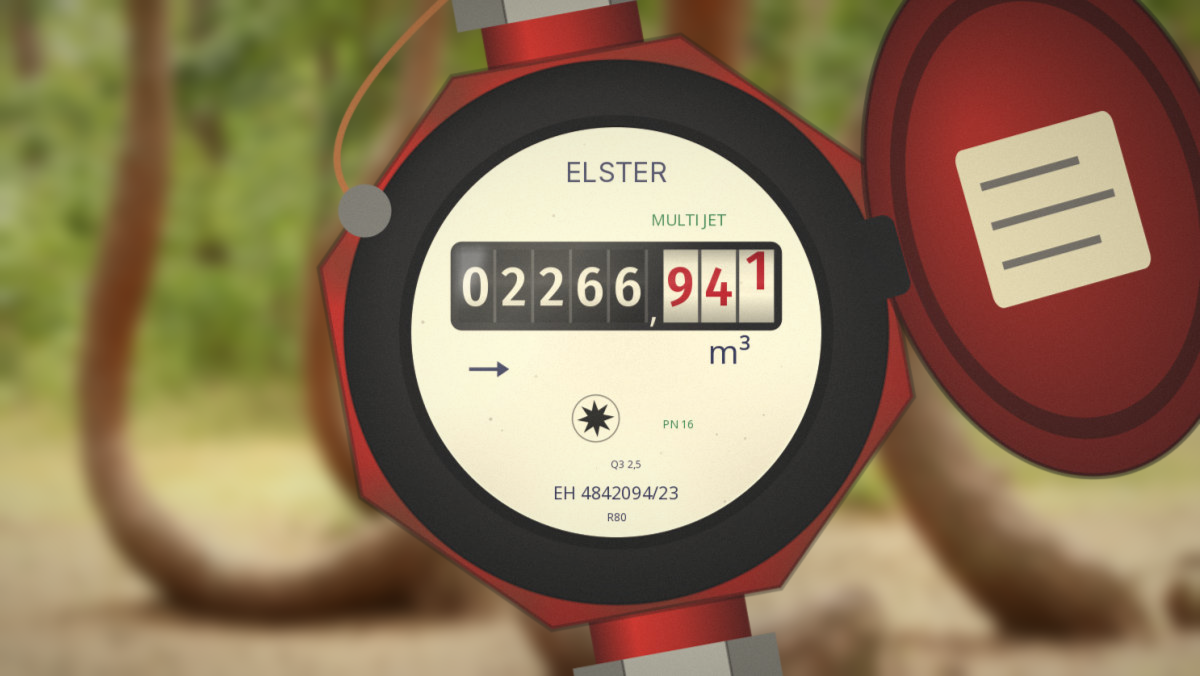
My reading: 2266.941 m³
